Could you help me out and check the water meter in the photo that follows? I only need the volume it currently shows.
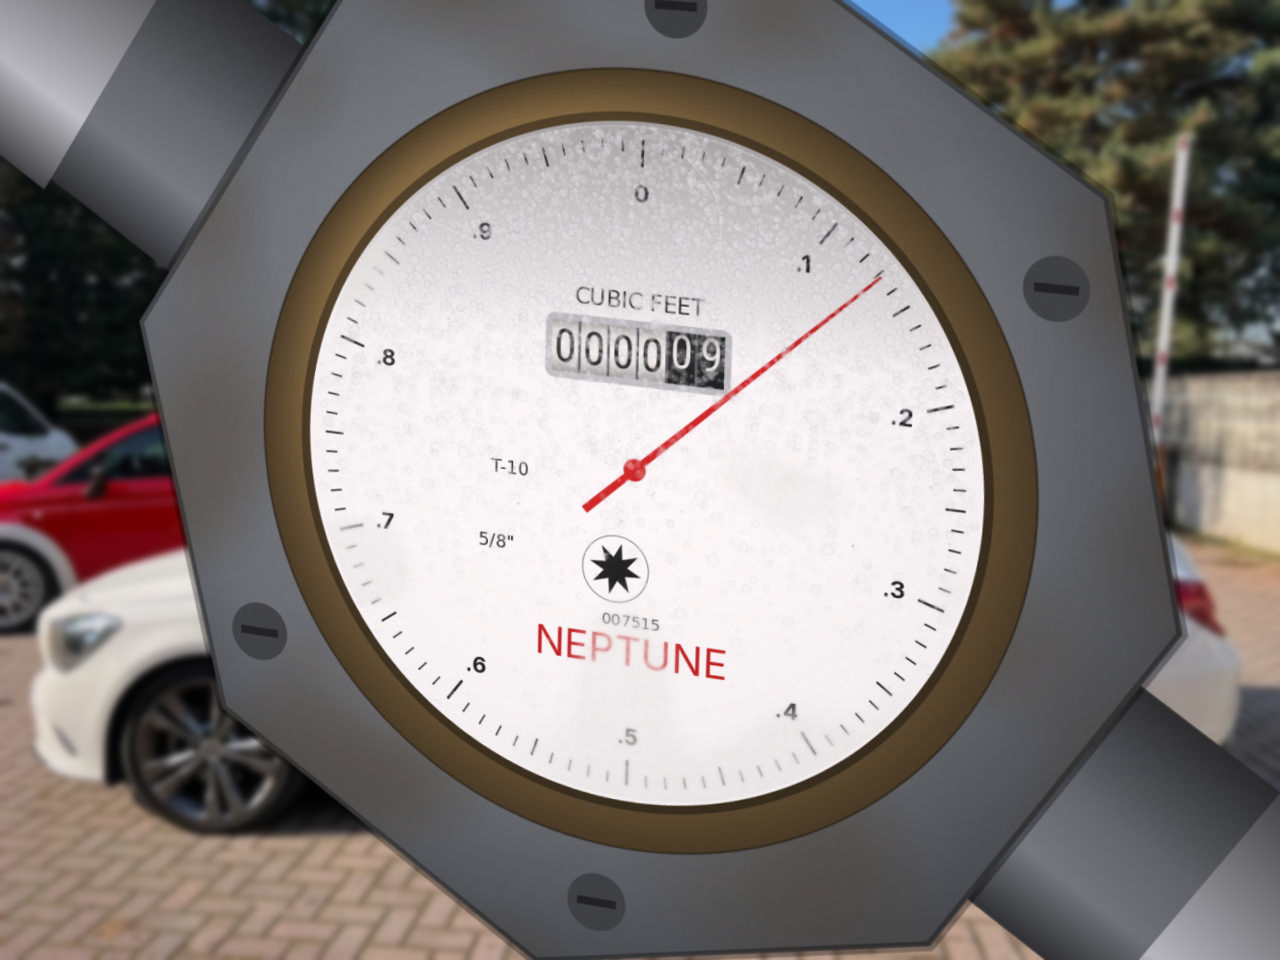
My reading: 9.13 ft³
